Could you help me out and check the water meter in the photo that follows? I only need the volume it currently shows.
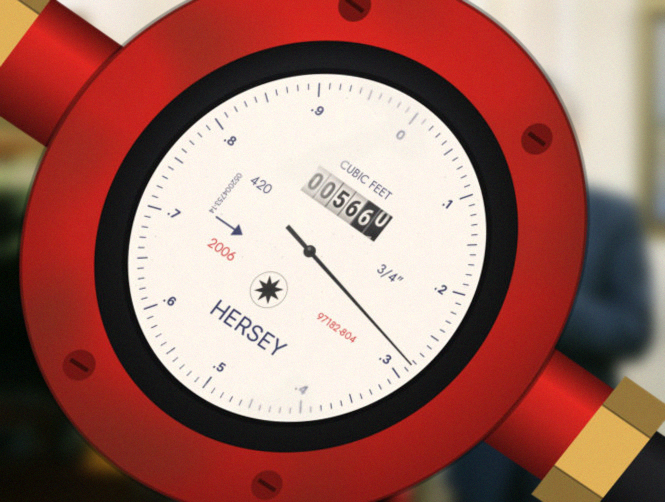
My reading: 5660.28 ft³
